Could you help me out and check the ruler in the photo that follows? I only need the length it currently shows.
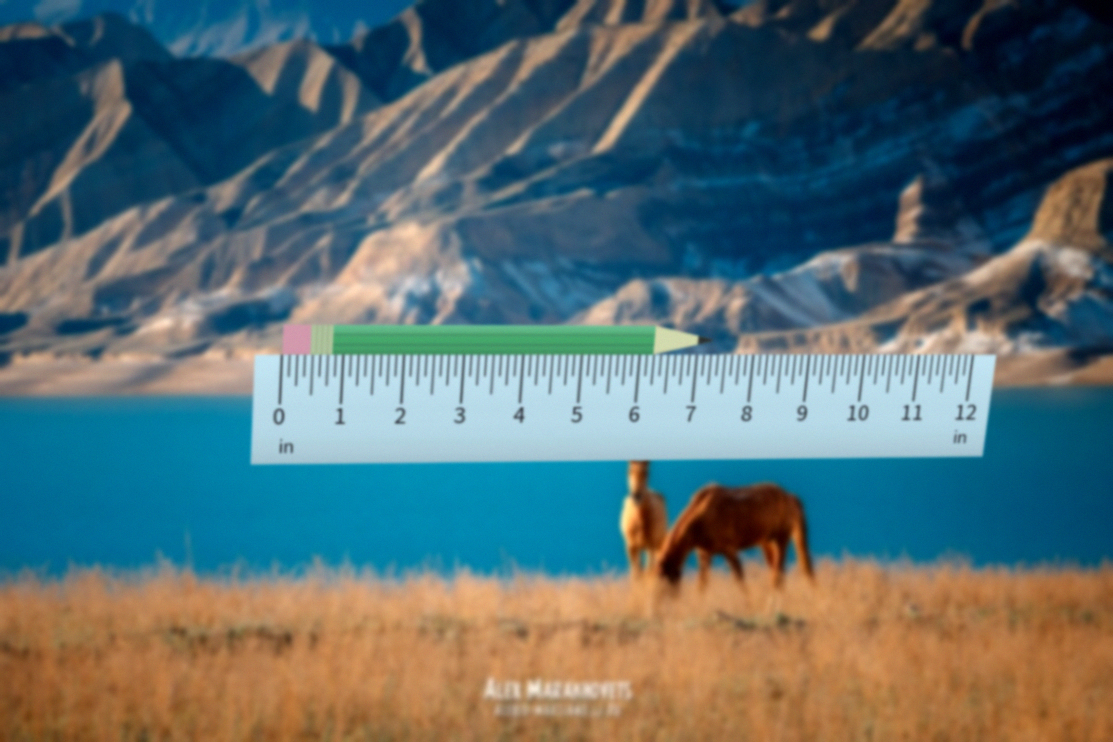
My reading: 7.25 in
